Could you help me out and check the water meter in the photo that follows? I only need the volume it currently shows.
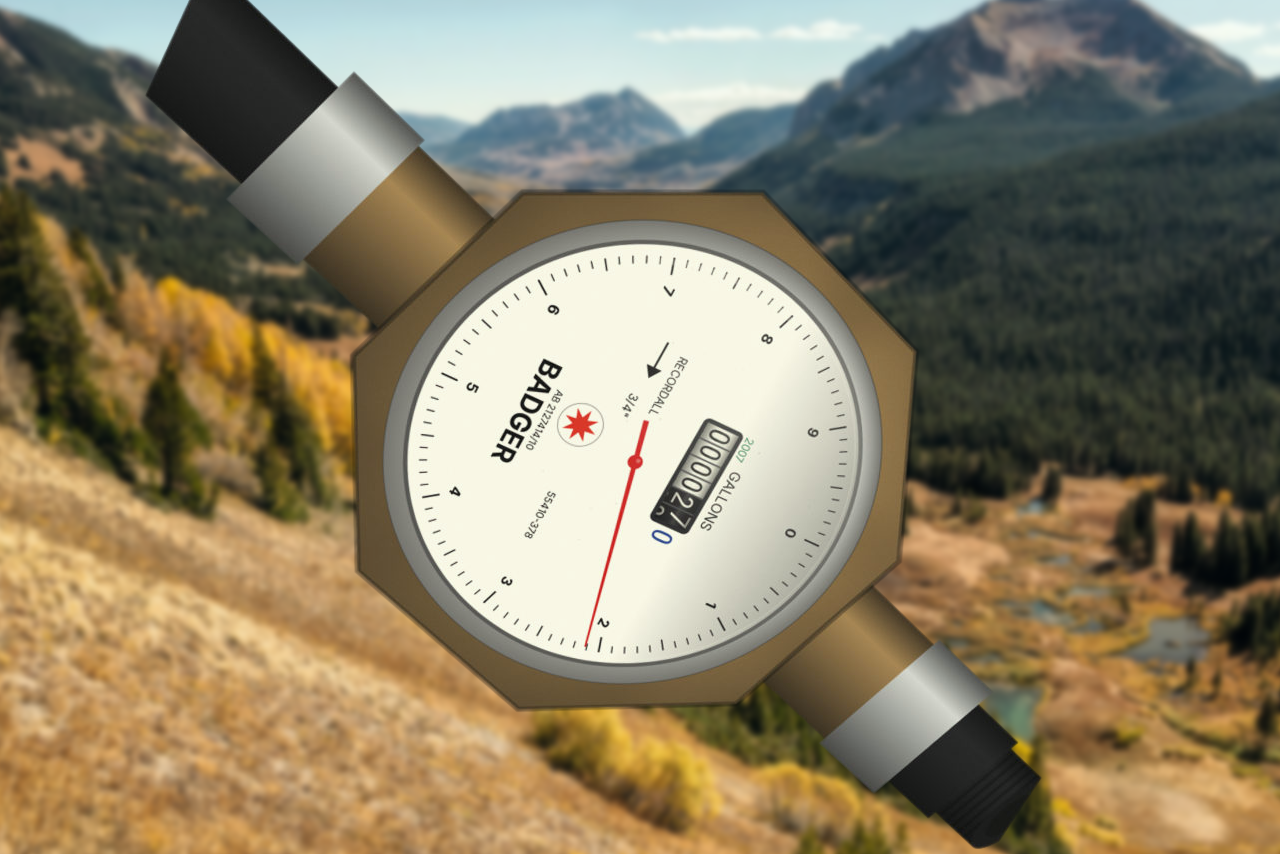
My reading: 272.1 gal
